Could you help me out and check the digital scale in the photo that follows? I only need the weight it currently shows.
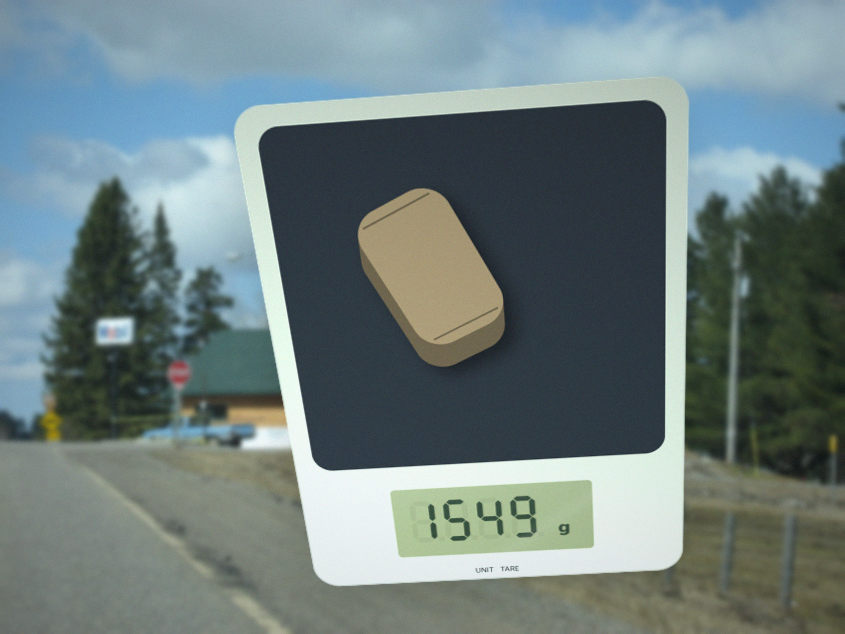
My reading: 1549 g
